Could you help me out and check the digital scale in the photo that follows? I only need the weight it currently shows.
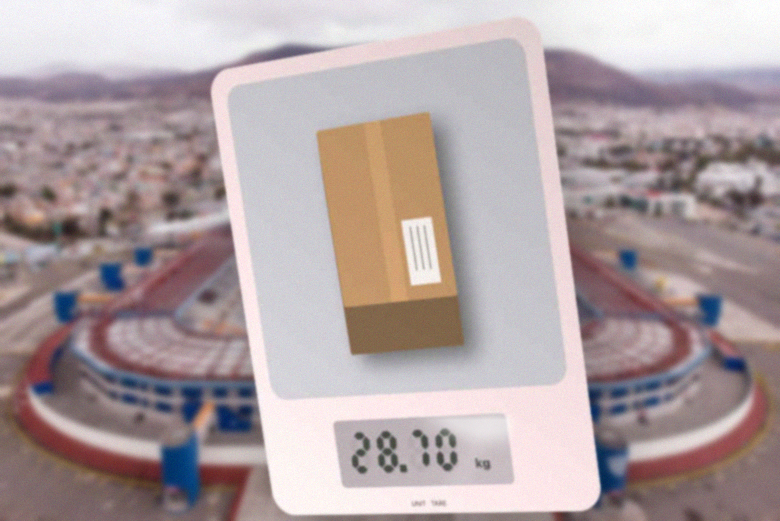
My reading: 28.70 kg
